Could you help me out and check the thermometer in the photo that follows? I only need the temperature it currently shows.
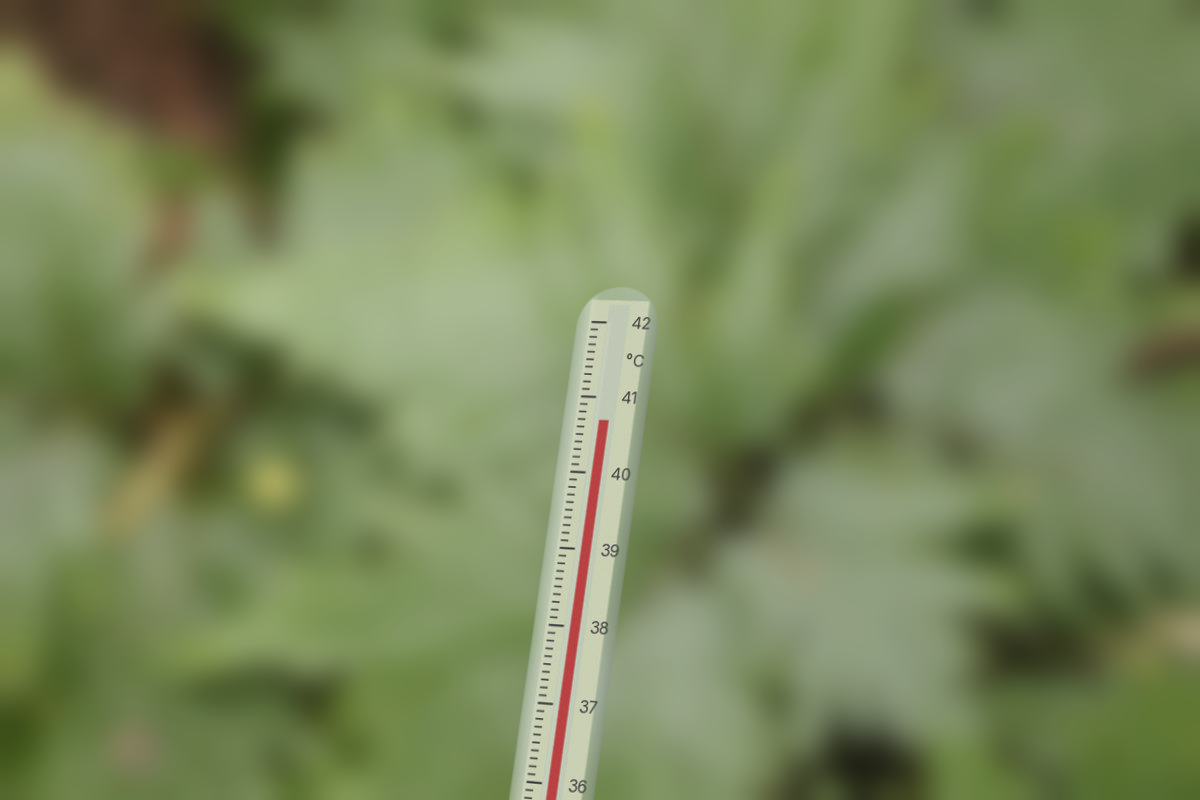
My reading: 40.7 °C
